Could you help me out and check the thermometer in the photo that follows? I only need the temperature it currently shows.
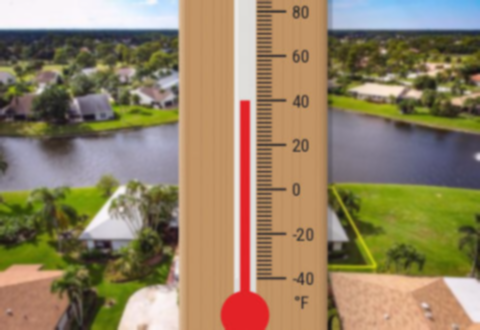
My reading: 40 °F
